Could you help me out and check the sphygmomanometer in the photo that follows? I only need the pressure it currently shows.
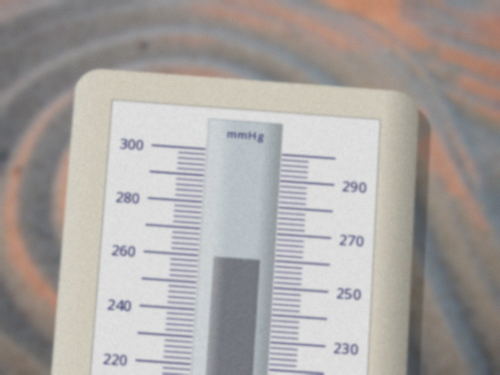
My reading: 260 mmHg
